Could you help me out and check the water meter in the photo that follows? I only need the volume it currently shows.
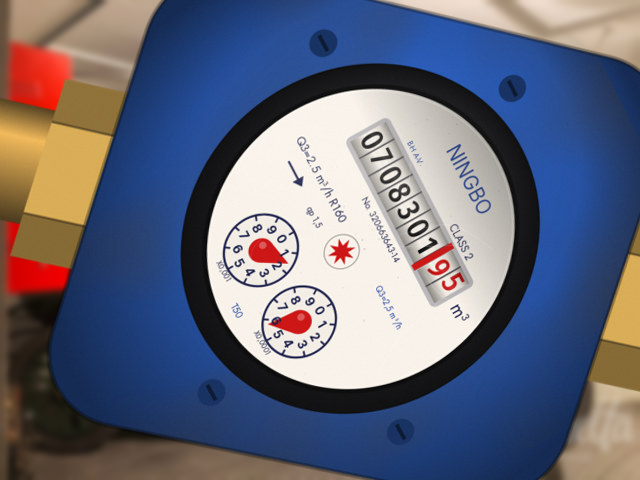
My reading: 708301.9515 m³
